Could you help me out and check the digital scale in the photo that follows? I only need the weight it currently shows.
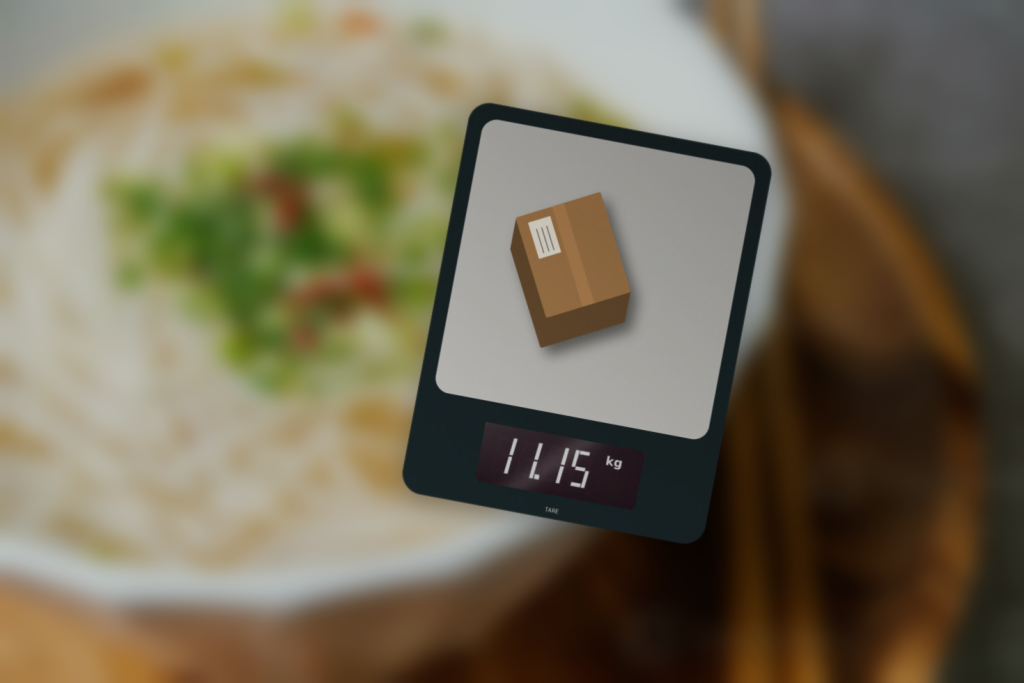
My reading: 11.15 kg
